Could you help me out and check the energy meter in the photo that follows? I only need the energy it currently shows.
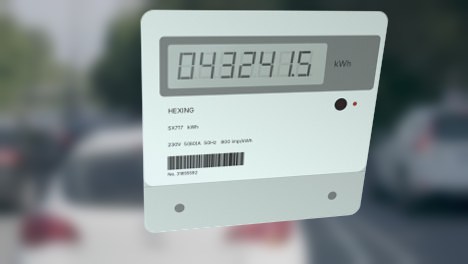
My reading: 43241.5 kWh
